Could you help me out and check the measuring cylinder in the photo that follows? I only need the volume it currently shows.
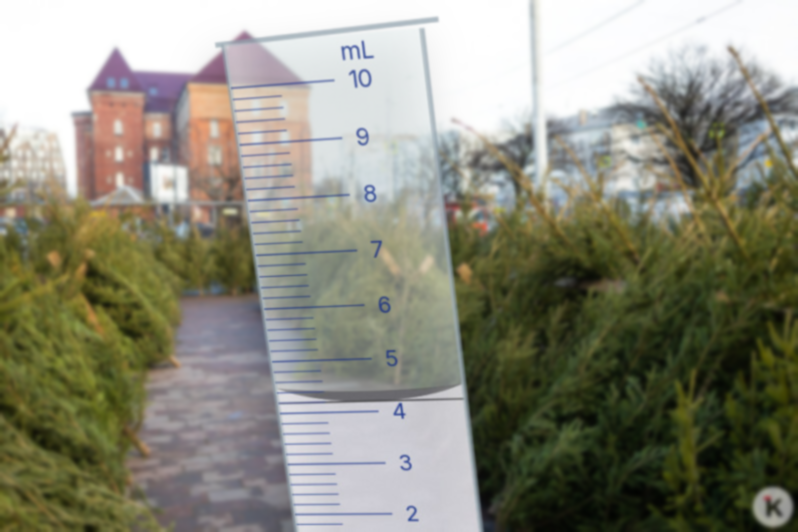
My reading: 4.2 mL
